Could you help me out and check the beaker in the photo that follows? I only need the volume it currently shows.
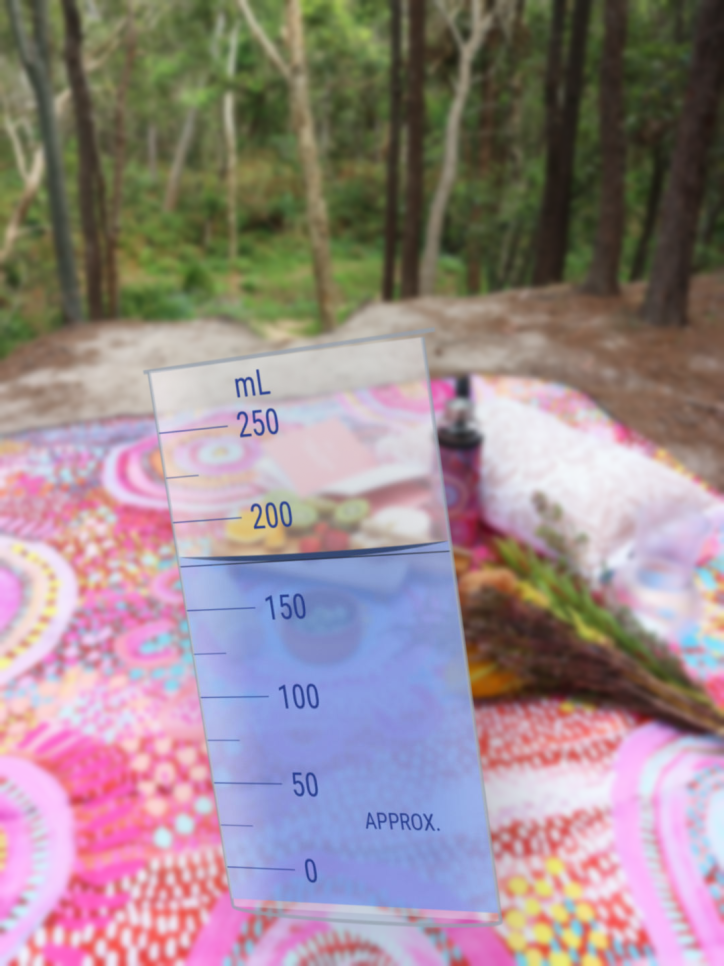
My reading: 175 mL
